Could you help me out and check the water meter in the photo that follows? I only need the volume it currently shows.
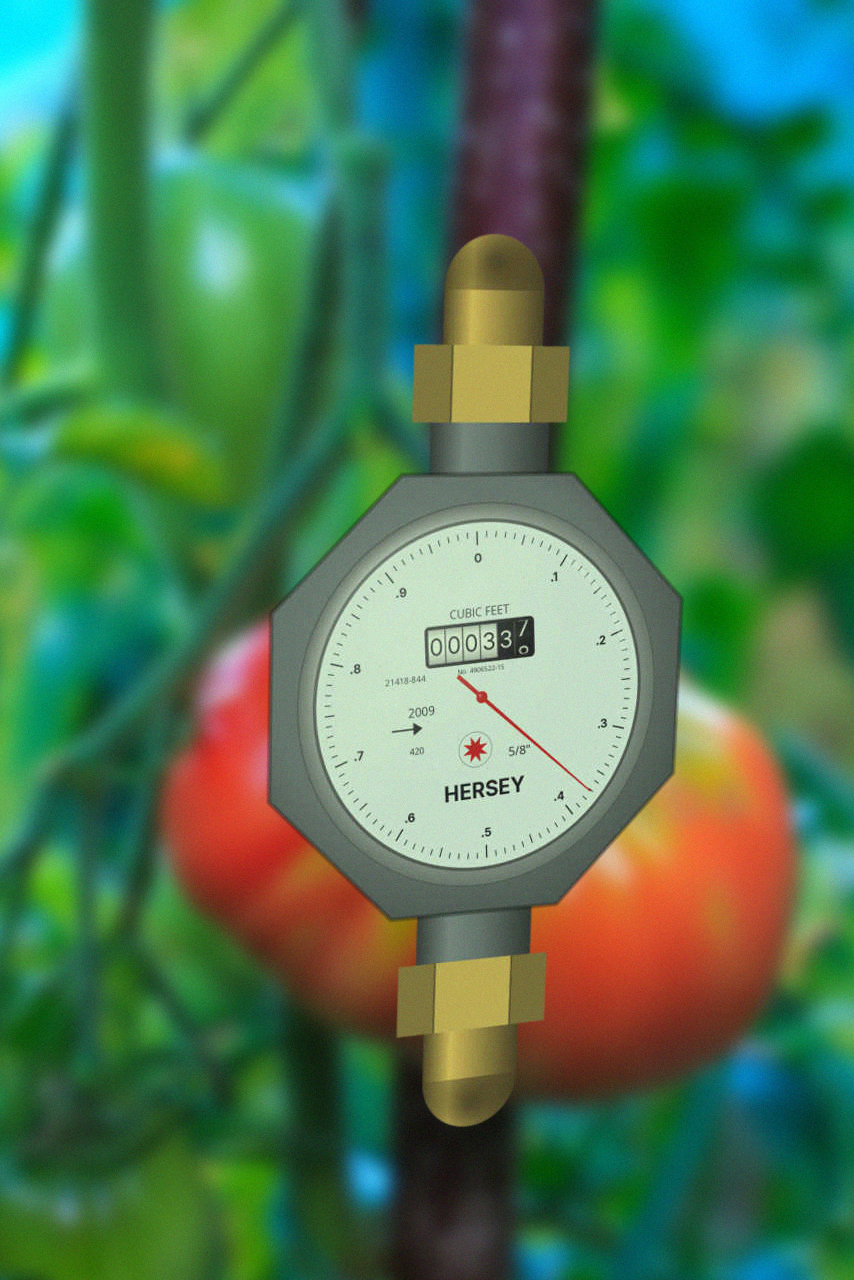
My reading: 337.37 ft³
